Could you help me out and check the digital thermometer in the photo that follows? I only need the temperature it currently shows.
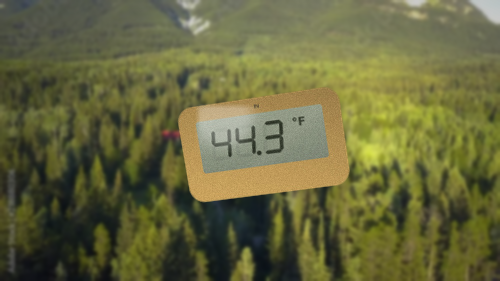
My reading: 44.3 °F
